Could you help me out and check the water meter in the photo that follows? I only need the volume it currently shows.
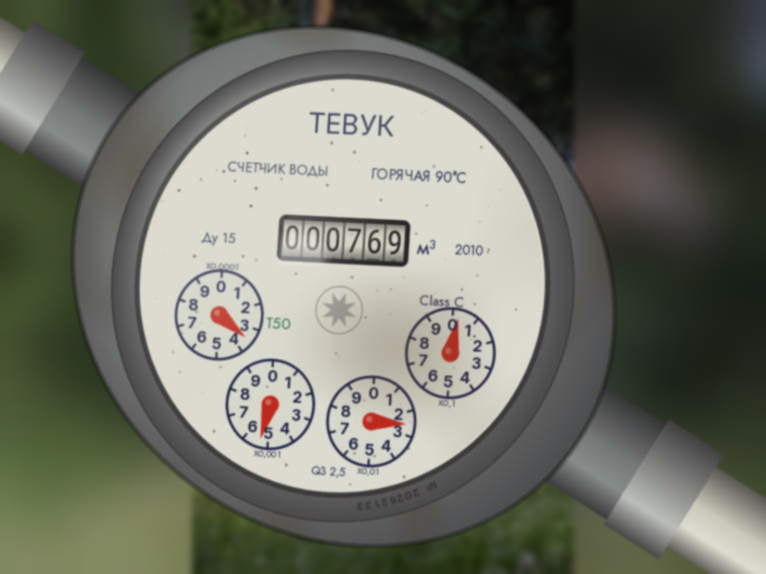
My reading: 769.0253 m³
